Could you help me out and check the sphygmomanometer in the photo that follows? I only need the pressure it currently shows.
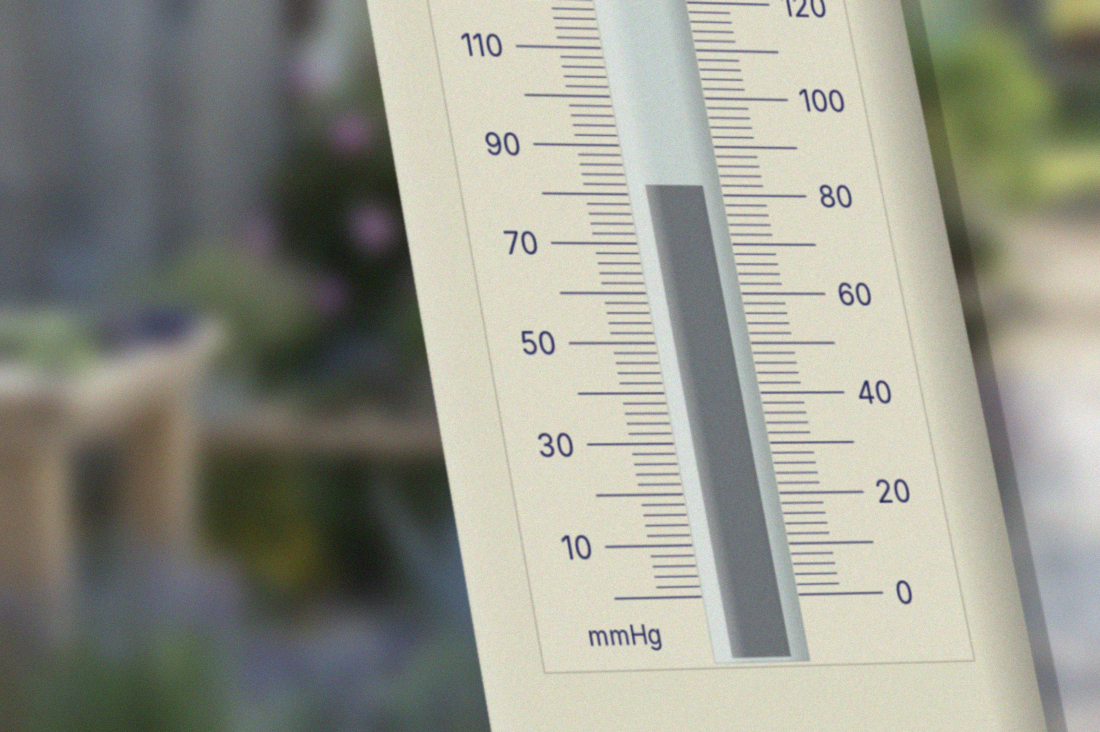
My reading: 82 mmHg
